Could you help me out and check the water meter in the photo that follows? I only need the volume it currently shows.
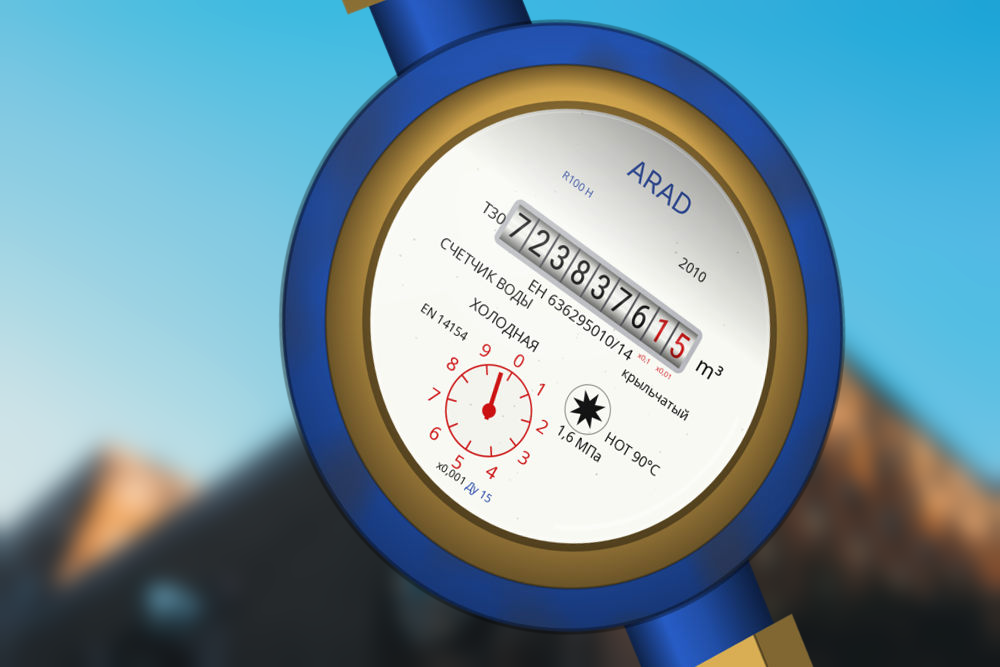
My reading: 7238376.149 m³
